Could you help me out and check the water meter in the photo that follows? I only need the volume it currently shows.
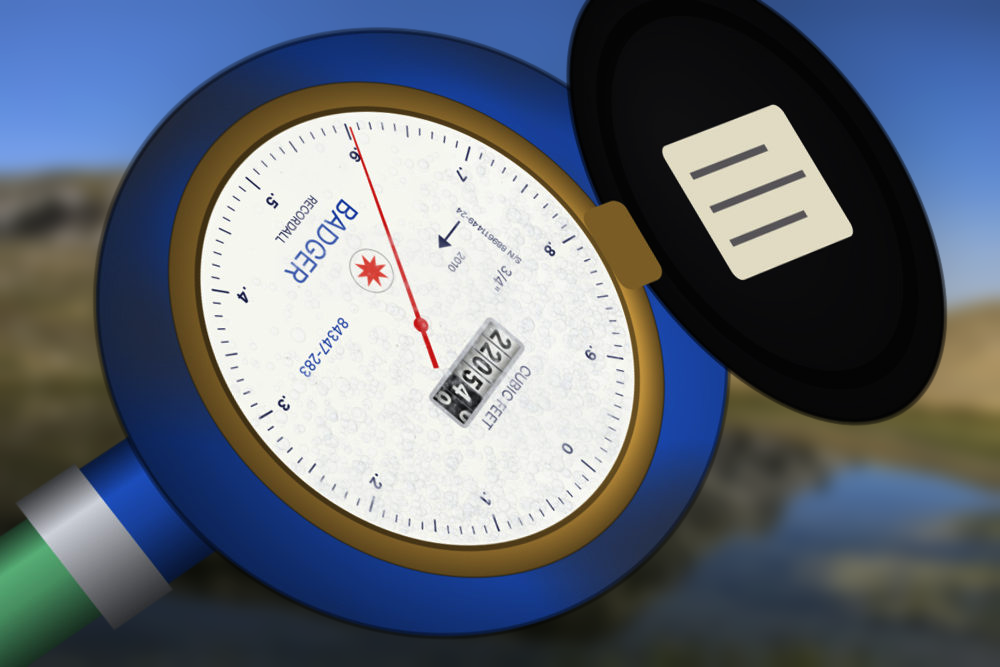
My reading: 220548.60 ft³
